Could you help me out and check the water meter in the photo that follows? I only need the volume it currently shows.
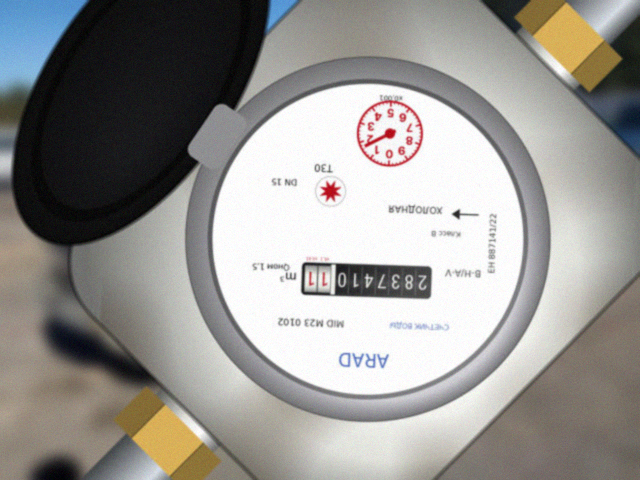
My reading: 2837410.111 m³
